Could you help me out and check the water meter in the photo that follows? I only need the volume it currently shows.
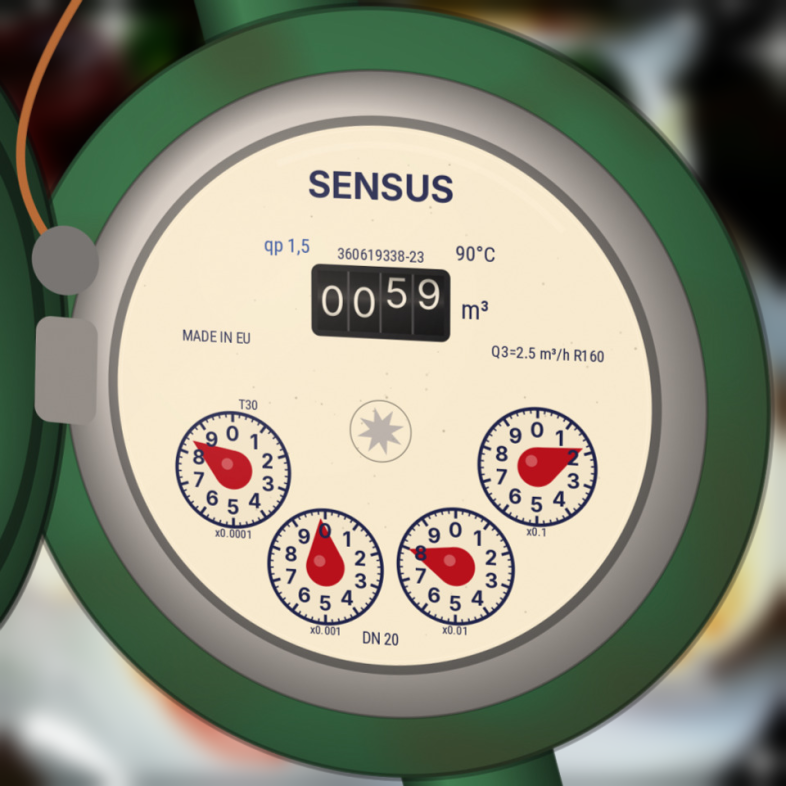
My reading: 59.1798 m³
